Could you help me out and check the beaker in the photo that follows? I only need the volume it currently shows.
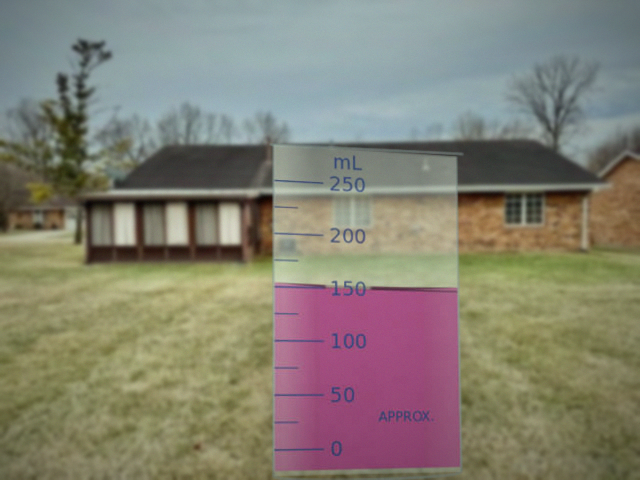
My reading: 150 mL
